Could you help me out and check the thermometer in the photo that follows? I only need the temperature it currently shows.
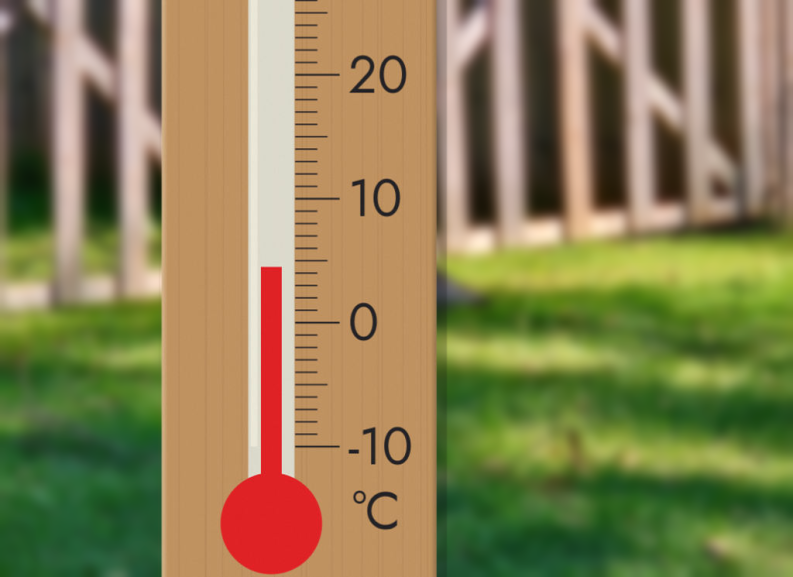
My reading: 4.5 °C
